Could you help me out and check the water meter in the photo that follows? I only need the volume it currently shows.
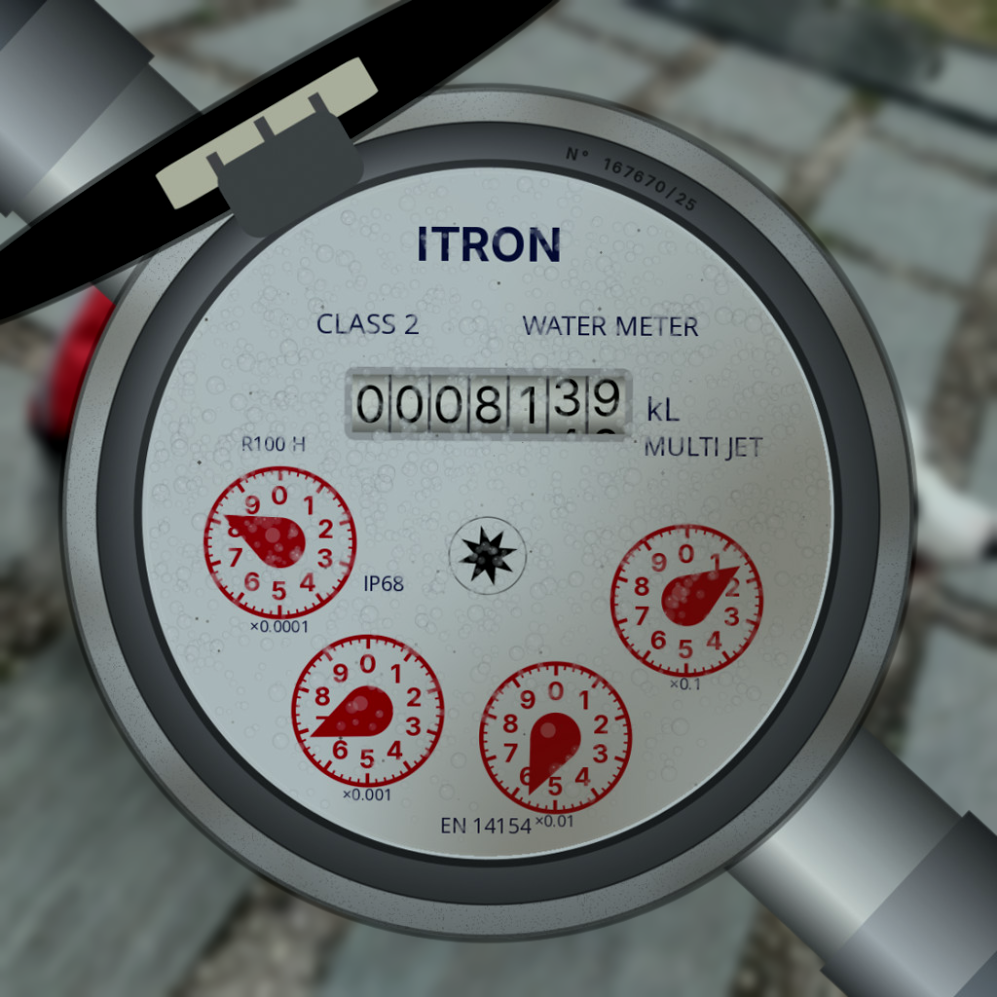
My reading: 8139.1568 kL
